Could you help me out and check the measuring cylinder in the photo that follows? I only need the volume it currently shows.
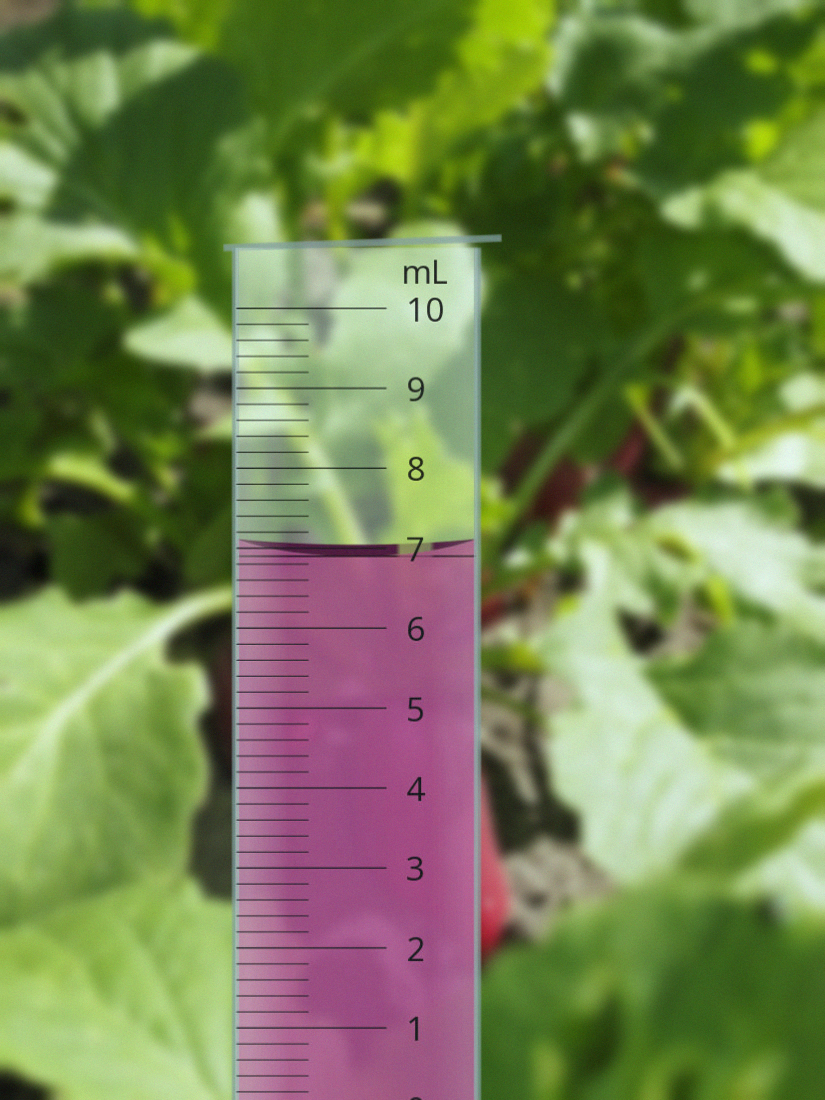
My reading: 6.9 mL
